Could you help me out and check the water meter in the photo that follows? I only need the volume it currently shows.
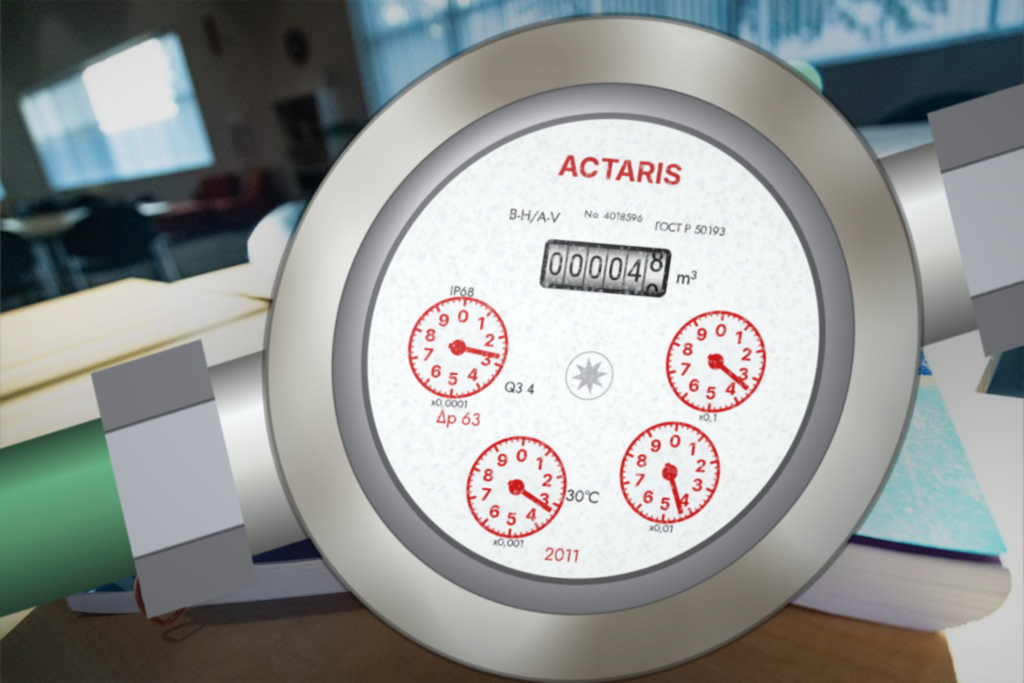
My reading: 48.3432 m³
